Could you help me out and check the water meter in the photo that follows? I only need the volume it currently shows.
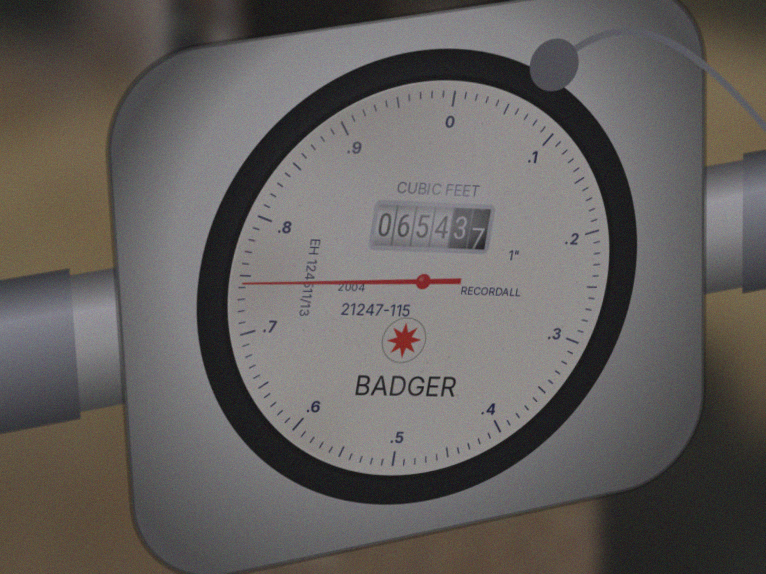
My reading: 65436.74 ft³
